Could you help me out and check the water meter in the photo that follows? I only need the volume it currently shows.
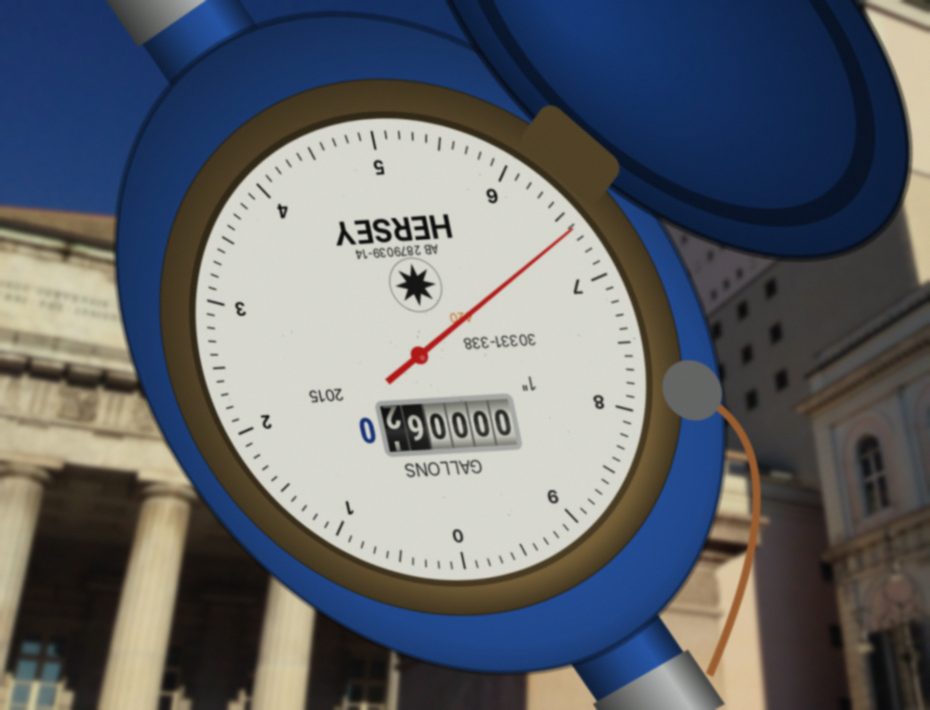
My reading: 616.6 gal
